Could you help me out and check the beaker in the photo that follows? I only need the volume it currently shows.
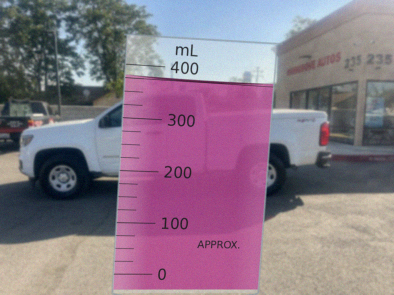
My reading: 375 mL
